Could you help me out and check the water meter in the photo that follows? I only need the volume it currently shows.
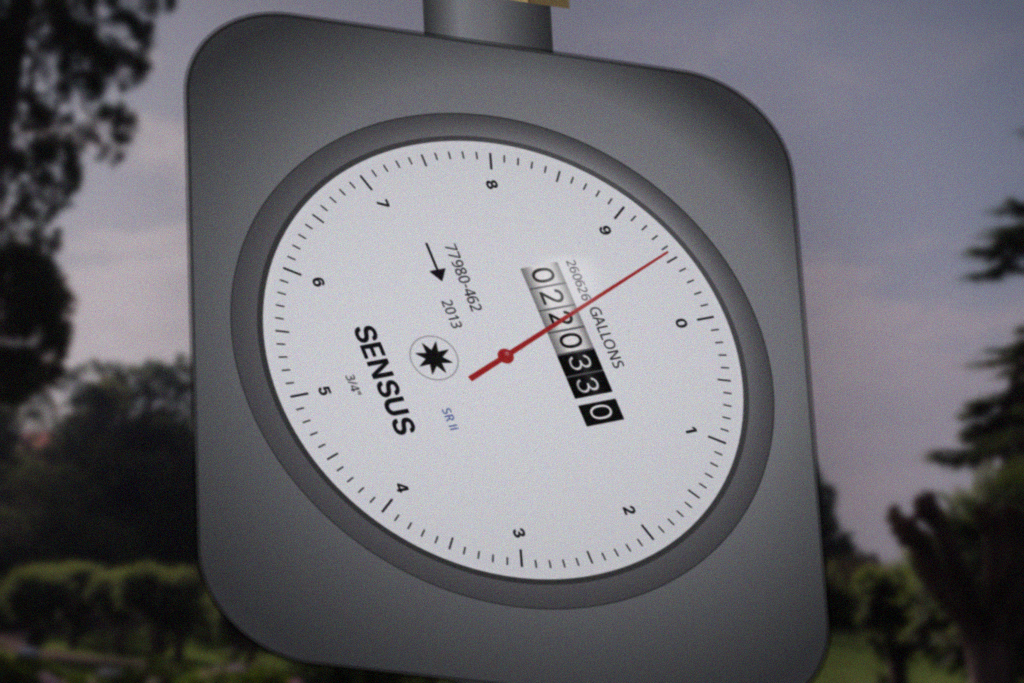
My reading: 220329.4 gal
